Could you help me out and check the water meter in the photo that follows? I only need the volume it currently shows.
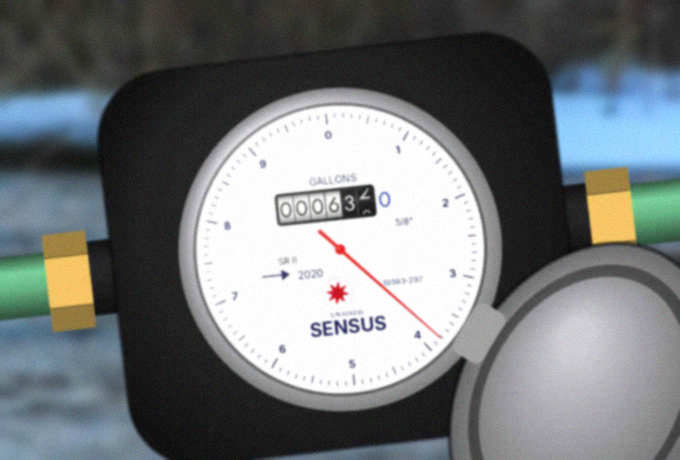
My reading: 6323.8 gal
